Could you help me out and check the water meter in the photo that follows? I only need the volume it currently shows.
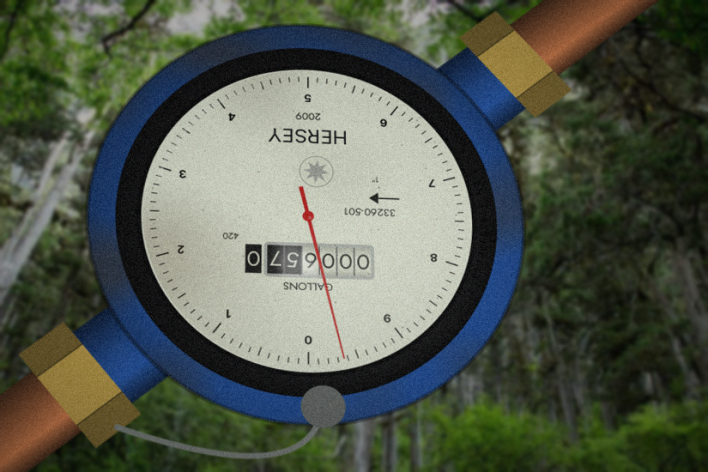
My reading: 6569.6 gal
